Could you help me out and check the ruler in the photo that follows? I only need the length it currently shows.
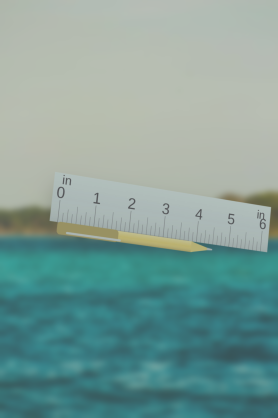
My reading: 4.5 in
